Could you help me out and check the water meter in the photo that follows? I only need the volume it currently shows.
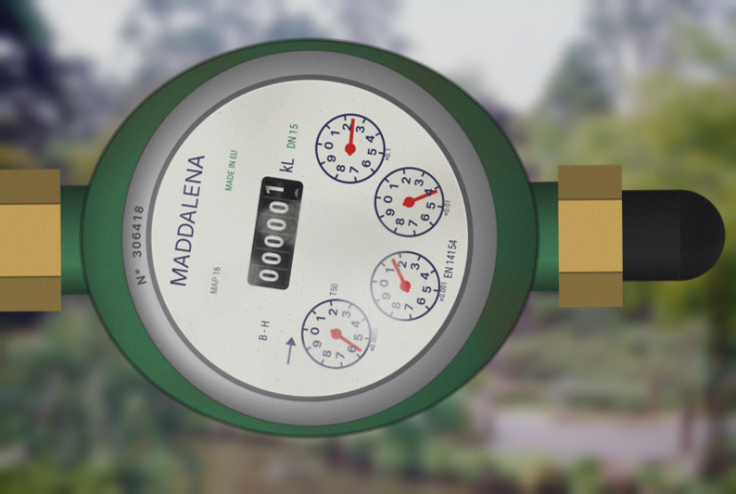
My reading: 1.2415 kL
